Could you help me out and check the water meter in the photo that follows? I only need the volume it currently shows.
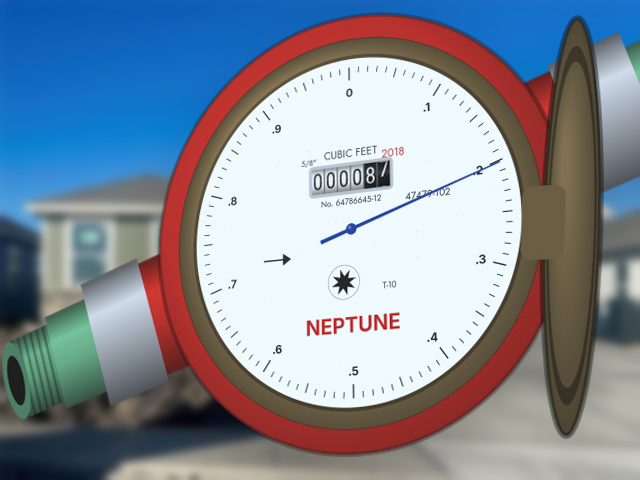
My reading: 87.20 ft³
